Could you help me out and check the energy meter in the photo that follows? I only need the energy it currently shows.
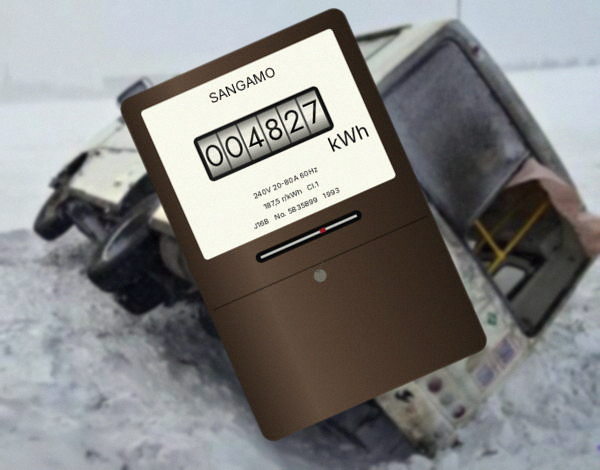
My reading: 4827 kWh
